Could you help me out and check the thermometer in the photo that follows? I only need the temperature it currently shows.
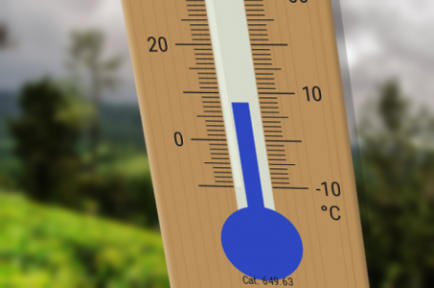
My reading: 8 °C
